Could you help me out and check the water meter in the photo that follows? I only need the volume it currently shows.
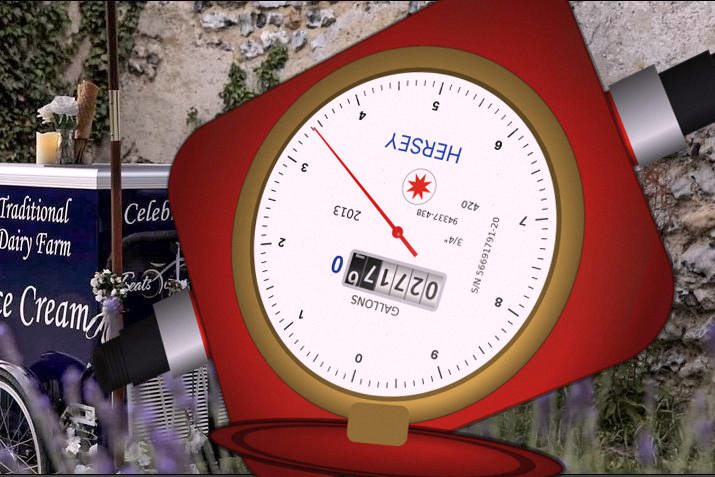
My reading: 271763.4 gal
